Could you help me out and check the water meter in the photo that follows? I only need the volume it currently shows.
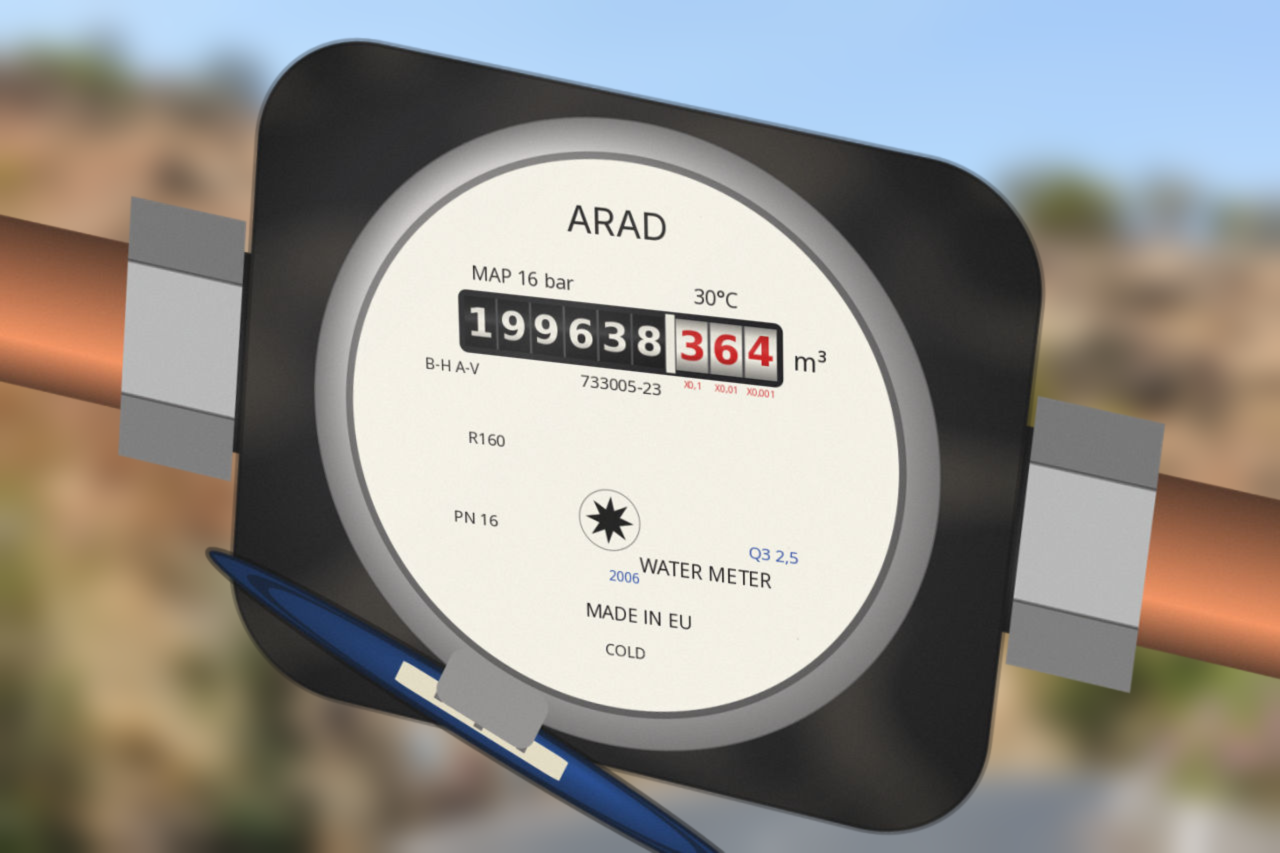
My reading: 199638.364 m³
